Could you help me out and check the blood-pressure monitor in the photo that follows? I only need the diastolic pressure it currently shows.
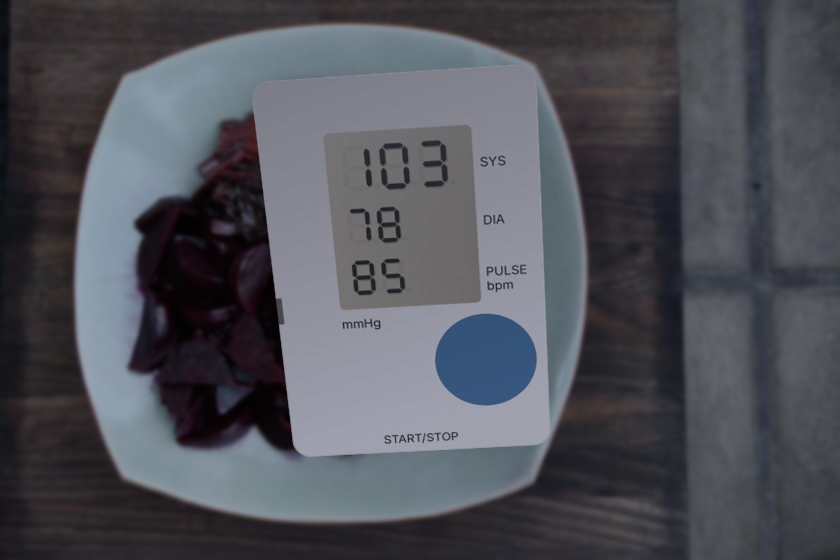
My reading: 78 mmHg
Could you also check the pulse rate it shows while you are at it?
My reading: 85 bpm
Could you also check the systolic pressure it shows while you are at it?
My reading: 103 mmHg
